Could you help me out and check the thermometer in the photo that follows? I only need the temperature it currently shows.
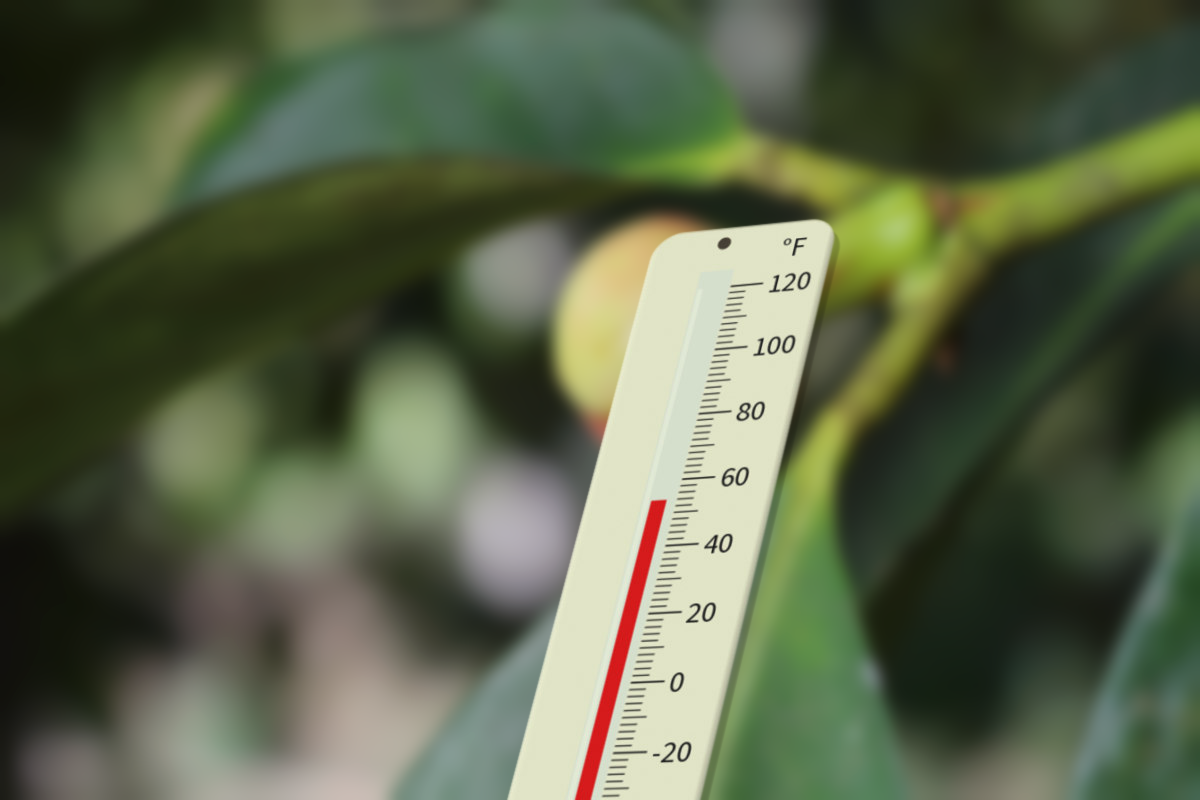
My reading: 54 °F
